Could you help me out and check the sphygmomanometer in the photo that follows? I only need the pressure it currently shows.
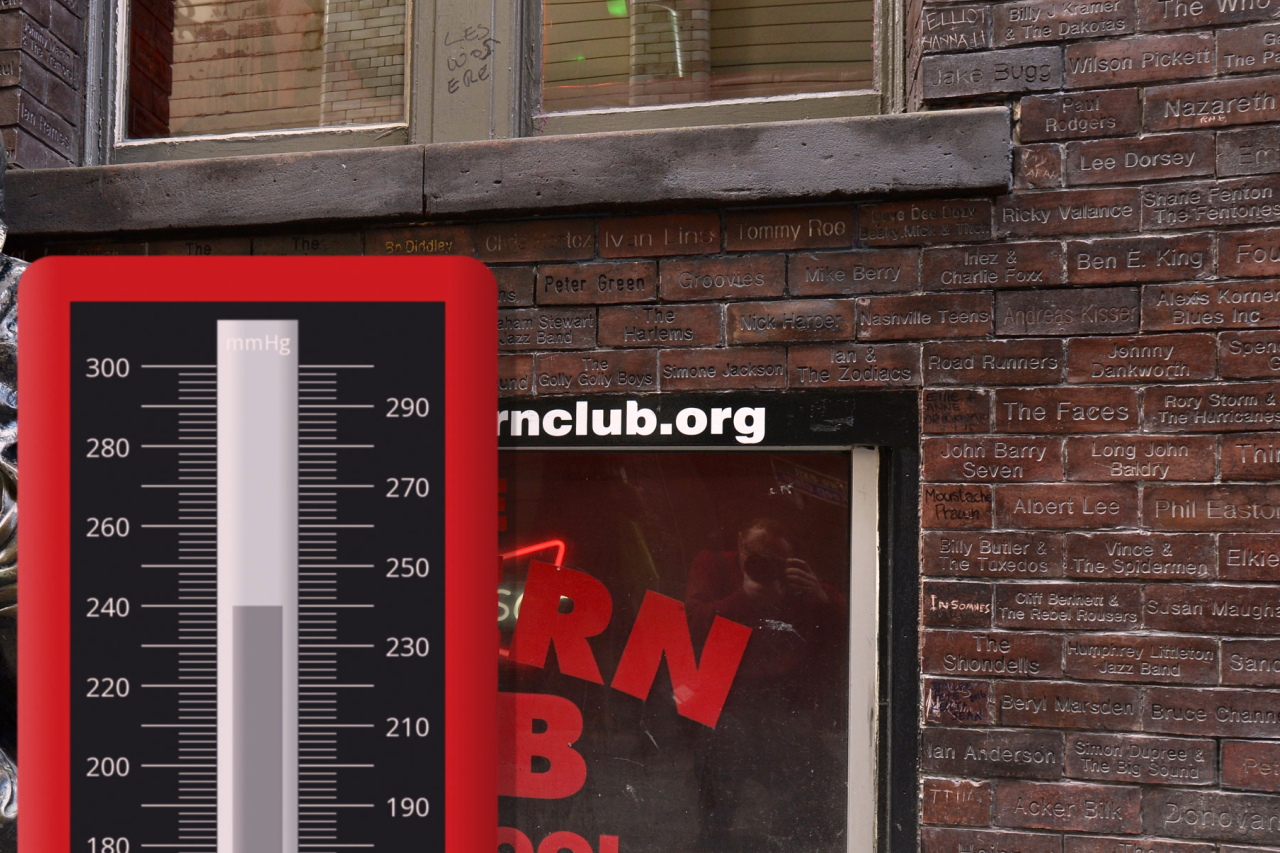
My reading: 240 mmHg
